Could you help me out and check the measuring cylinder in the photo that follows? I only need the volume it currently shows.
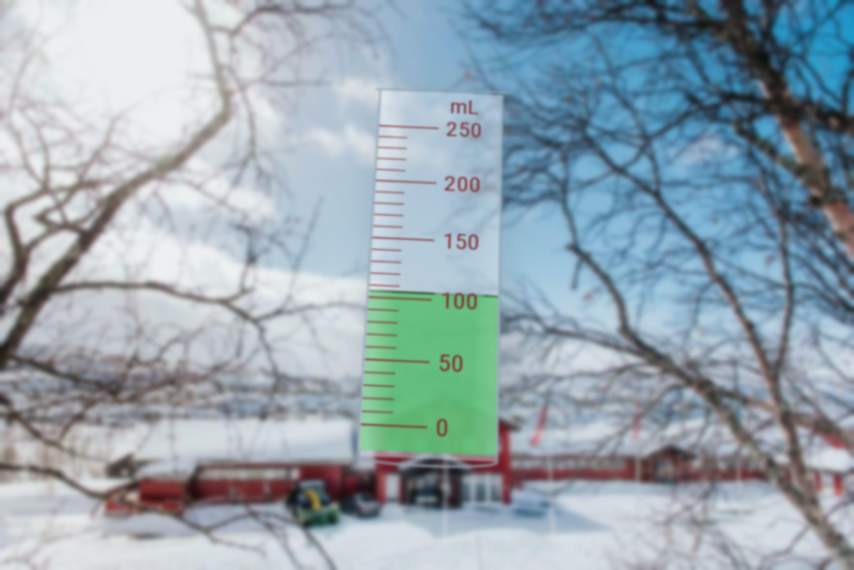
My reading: 105 mL
